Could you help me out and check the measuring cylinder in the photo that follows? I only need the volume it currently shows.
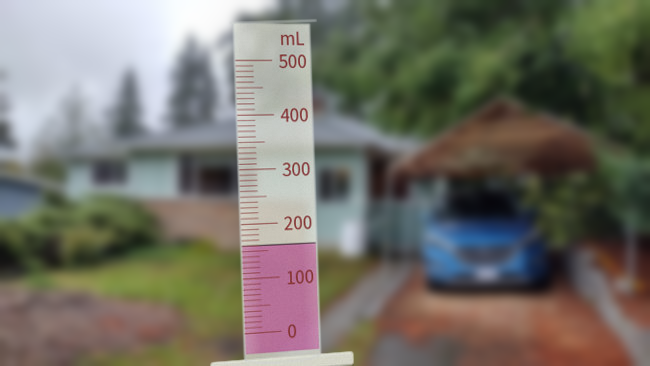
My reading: 160 mL
